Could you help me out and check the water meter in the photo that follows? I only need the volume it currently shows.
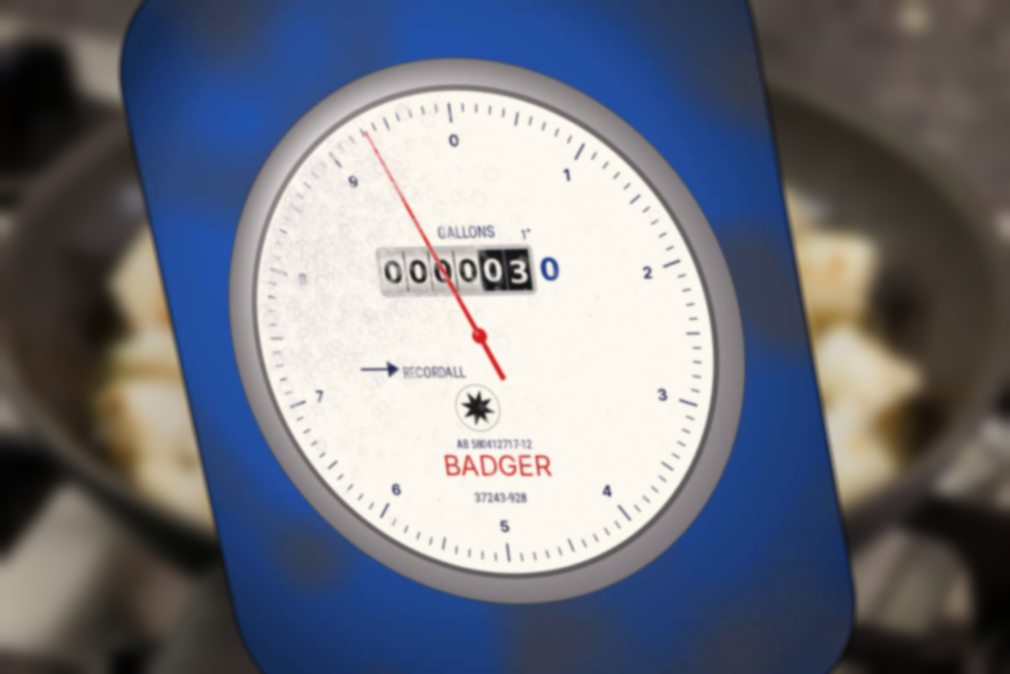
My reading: 29.3 gal
